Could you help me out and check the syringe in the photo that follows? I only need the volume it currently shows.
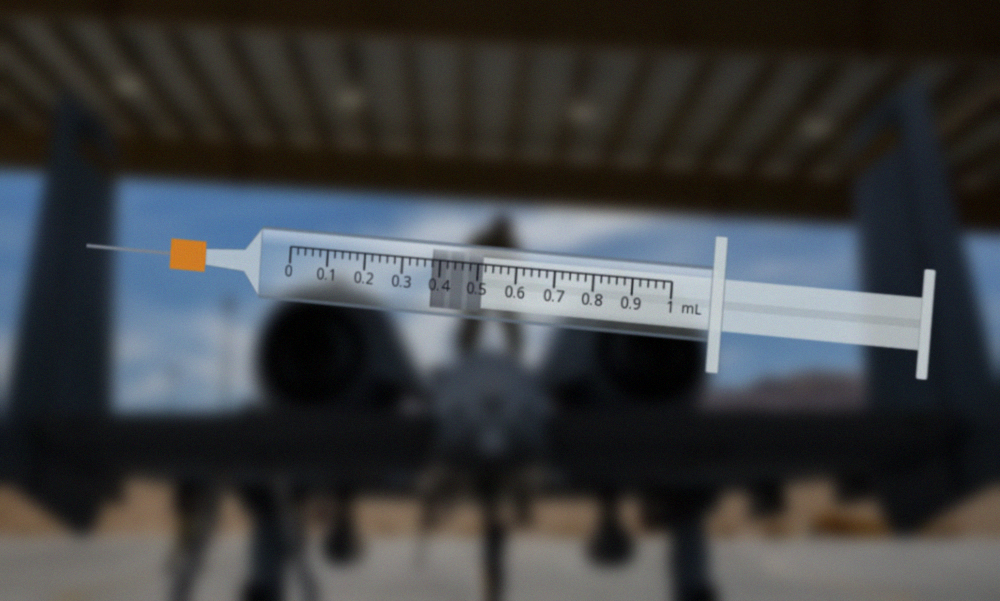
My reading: 0.38 mL
